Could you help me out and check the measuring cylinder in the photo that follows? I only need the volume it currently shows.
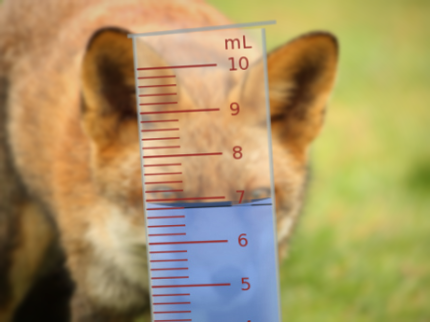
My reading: 6.8 mL
